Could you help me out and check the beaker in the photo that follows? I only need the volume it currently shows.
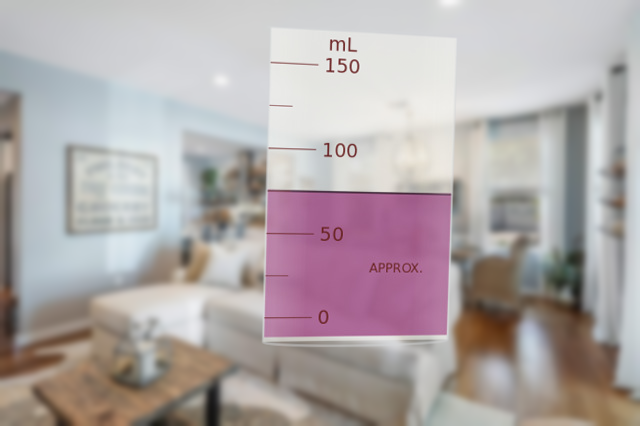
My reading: 75 mL
